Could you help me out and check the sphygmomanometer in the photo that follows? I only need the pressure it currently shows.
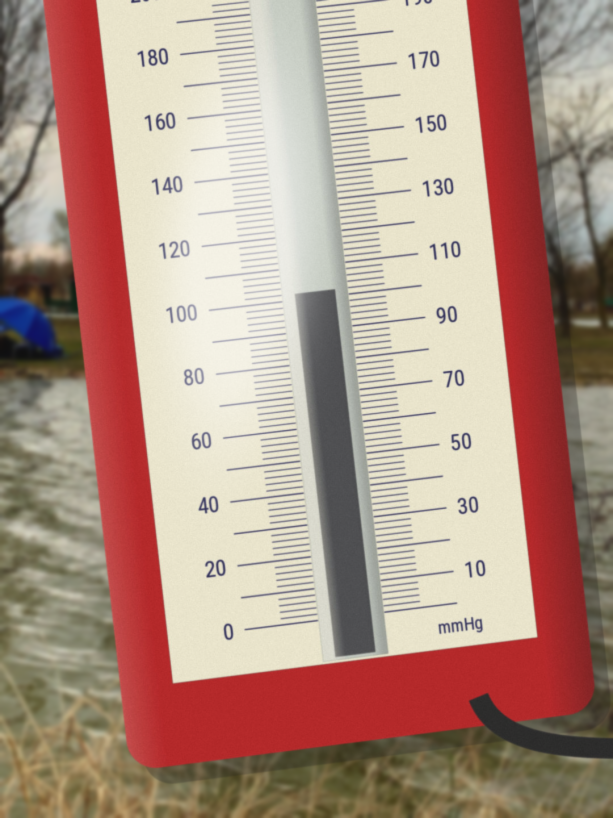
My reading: 102 mmHg
